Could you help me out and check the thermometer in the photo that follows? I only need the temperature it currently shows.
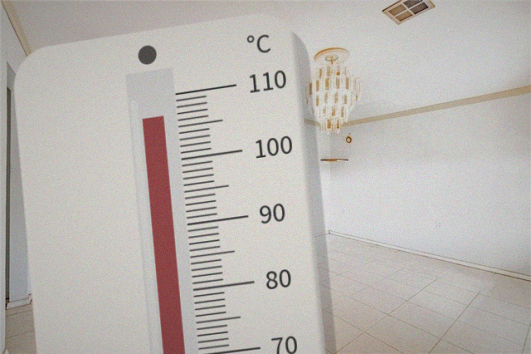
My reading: 107 °C
